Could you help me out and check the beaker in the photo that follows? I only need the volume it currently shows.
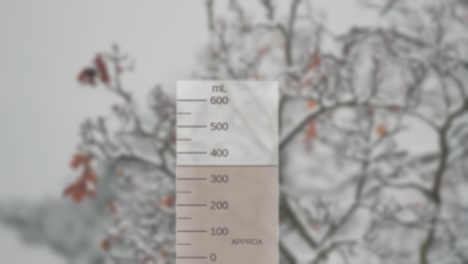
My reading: 350 mL
